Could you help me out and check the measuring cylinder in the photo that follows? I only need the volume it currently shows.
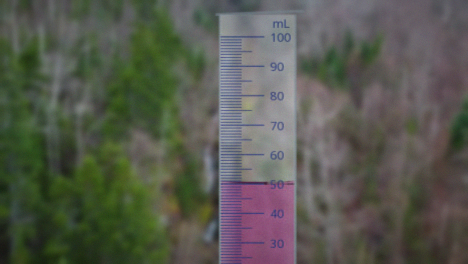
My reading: 50 mL
